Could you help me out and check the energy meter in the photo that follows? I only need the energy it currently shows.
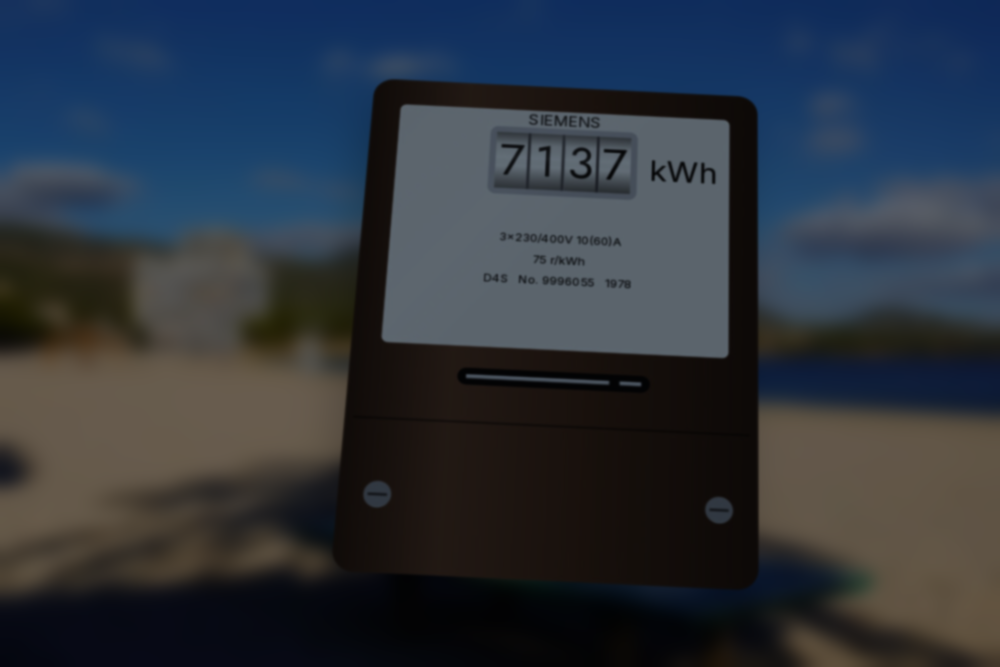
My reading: 7137 kWh
